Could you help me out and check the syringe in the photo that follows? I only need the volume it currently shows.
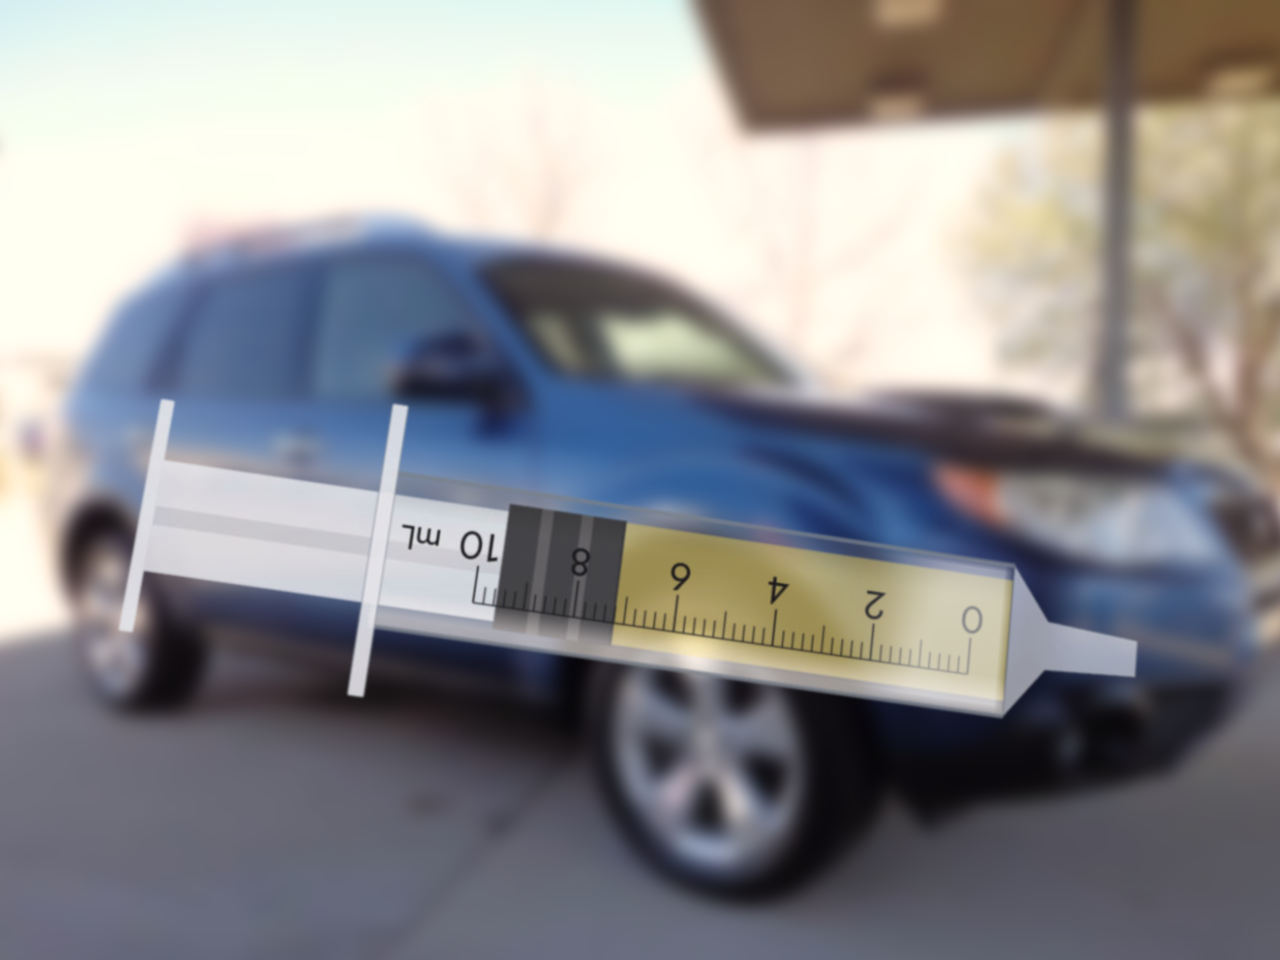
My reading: 7.2 mL
